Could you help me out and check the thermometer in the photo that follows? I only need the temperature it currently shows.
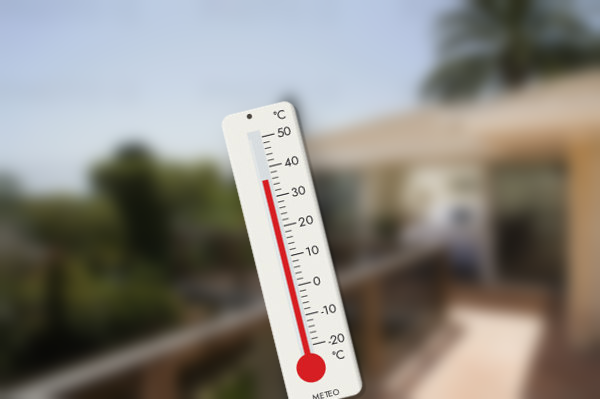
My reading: 36 °C
